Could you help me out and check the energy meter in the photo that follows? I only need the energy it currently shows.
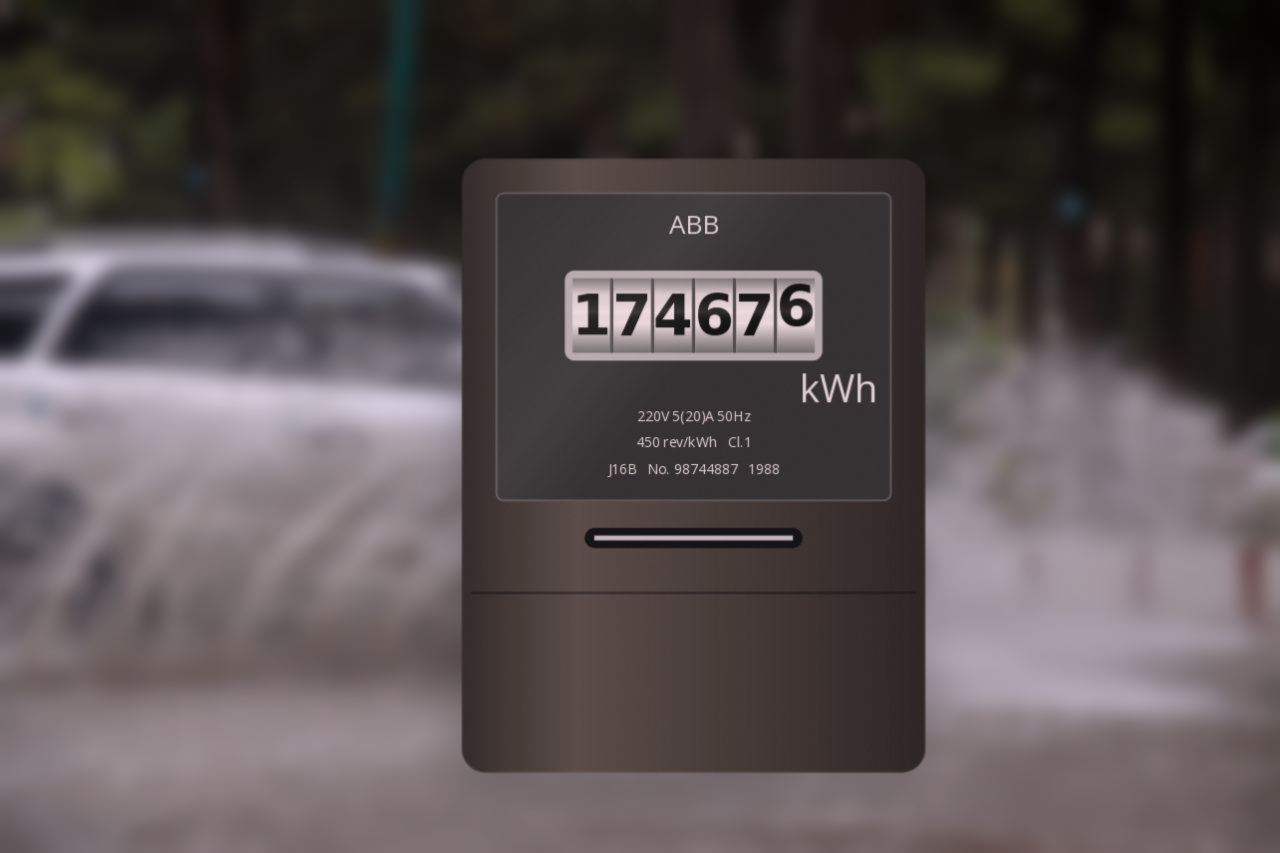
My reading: 174676 kWh
